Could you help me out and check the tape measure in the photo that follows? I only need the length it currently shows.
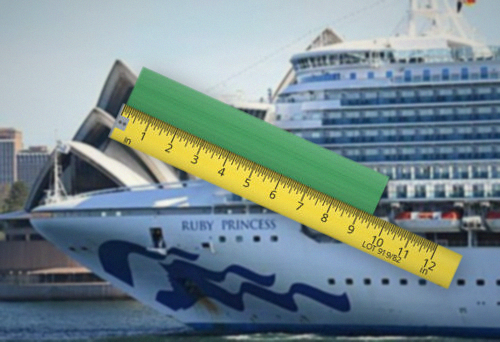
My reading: 9.5 in
